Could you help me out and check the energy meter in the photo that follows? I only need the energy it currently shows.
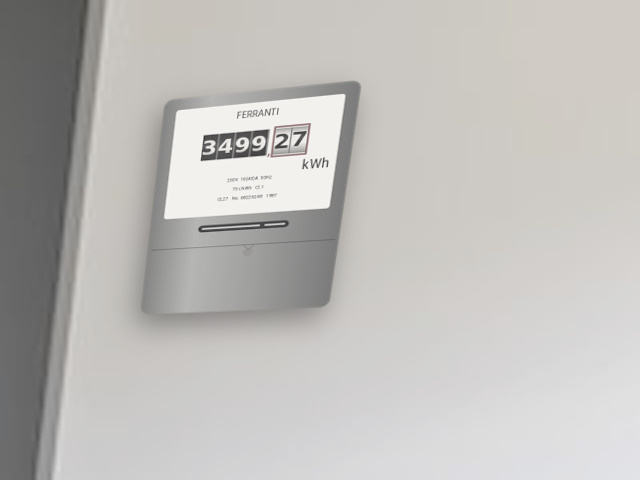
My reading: 3499.27 kWh
